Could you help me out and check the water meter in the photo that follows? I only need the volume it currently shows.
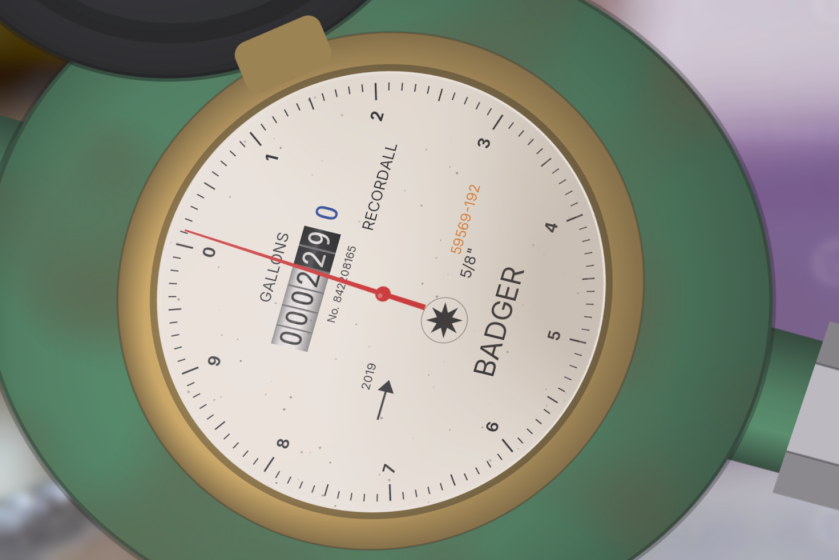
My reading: 2290.1 gal
